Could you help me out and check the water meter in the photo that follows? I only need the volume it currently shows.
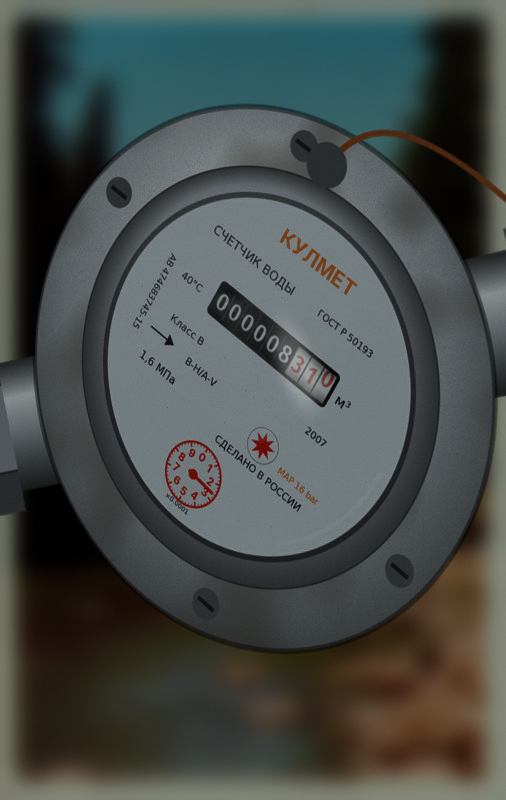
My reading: 8.3102 m³
